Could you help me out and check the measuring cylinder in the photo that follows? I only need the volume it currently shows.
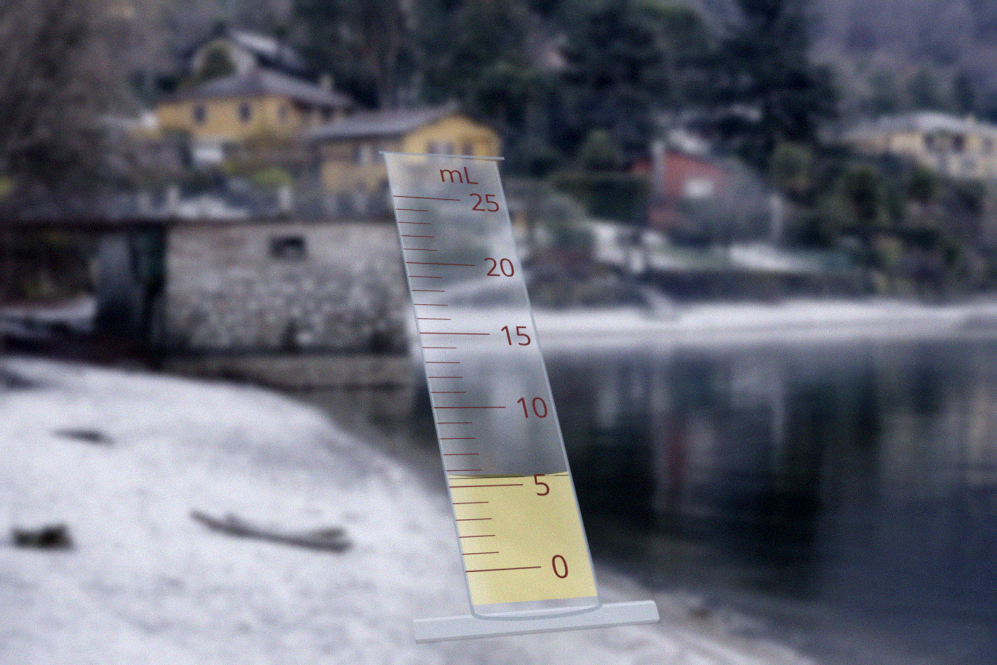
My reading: 5.5 mL
